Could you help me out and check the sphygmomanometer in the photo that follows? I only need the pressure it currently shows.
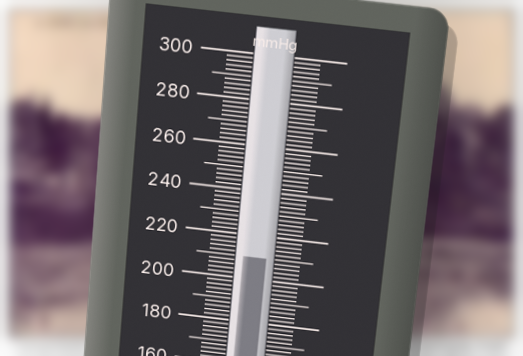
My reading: 210 mmHg
